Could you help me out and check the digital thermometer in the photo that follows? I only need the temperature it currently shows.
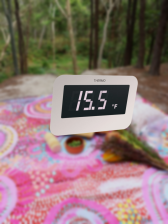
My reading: 15.5 °F
